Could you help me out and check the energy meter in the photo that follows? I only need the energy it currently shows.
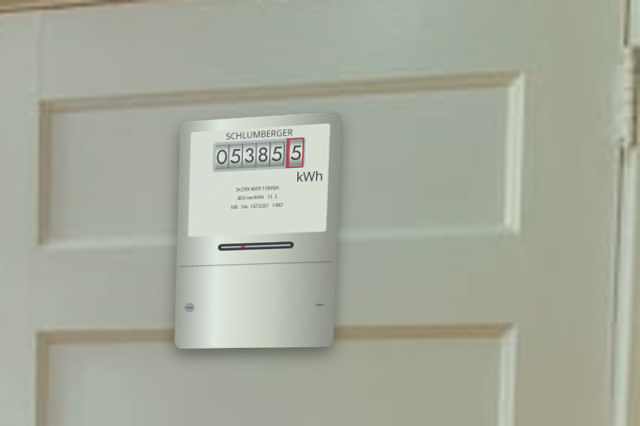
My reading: 5385.5 kWh
